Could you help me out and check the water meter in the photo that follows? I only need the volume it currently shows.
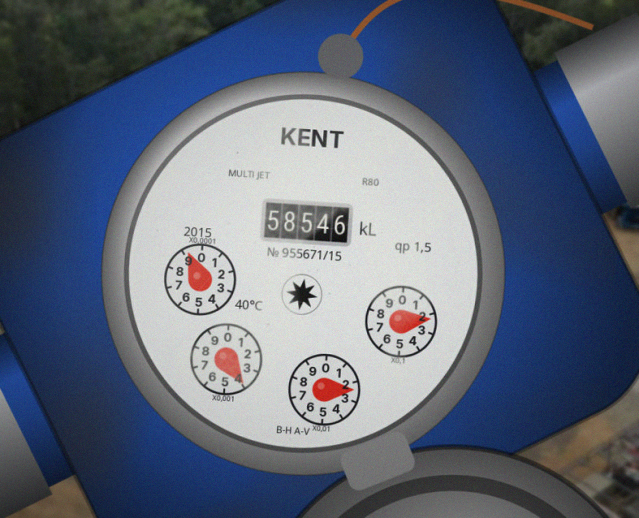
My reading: 58546.2239 kL
